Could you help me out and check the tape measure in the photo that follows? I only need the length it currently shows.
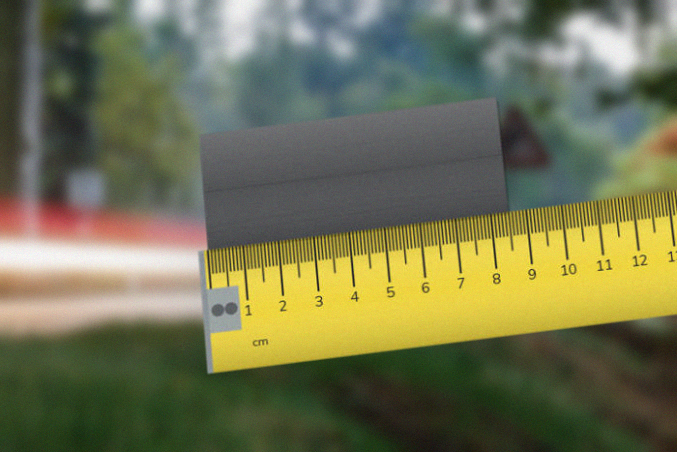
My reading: 8.5 cm
